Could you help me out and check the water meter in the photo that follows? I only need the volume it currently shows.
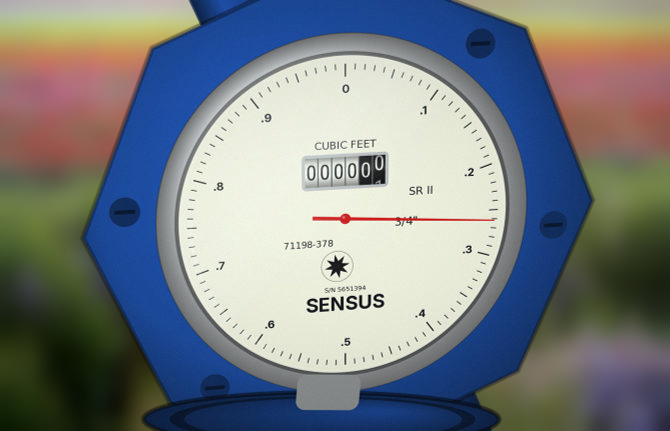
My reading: 0.26 ft³
